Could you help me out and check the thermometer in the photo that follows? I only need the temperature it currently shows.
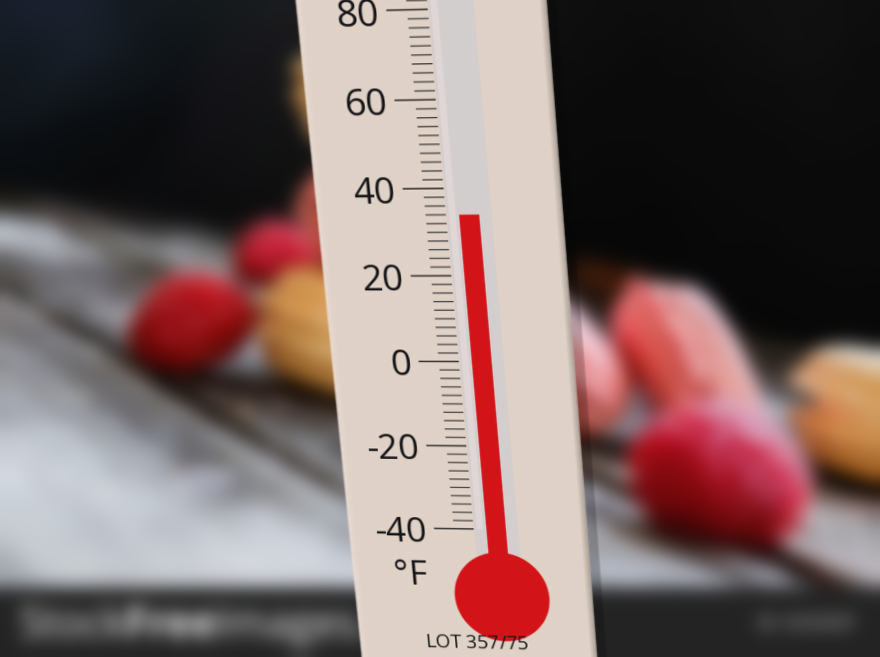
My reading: 34 °F
